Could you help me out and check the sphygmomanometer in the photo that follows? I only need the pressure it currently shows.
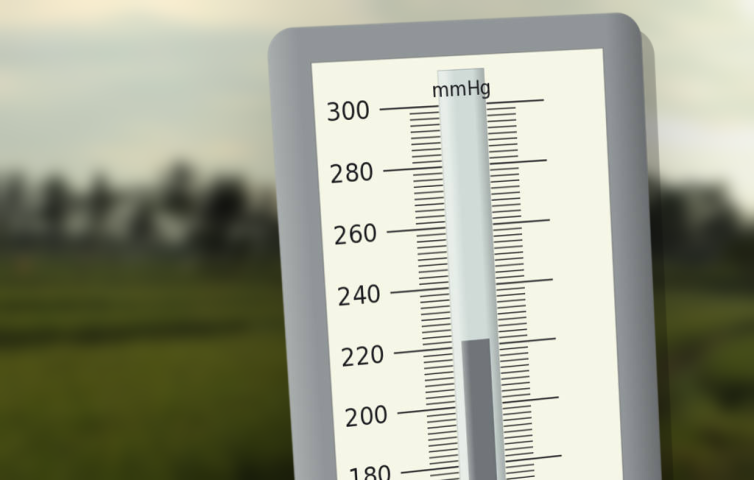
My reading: 222 mmHg
